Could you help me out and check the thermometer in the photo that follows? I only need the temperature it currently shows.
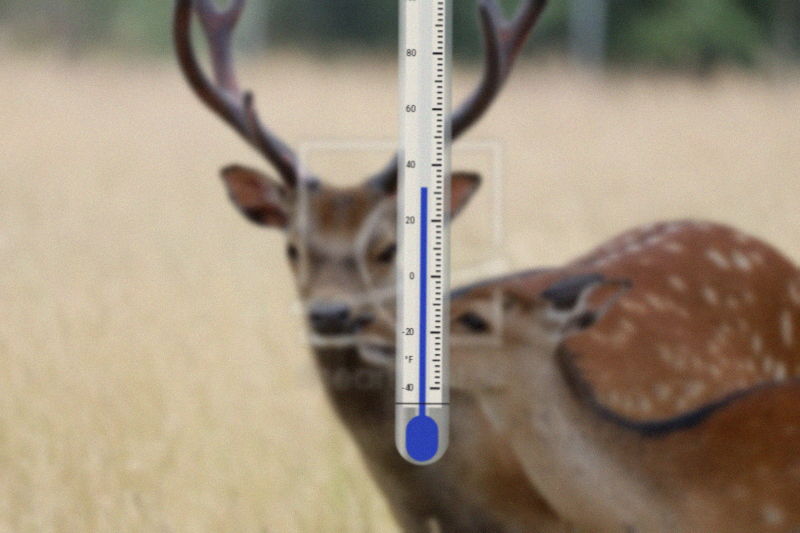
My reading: 32 °F
